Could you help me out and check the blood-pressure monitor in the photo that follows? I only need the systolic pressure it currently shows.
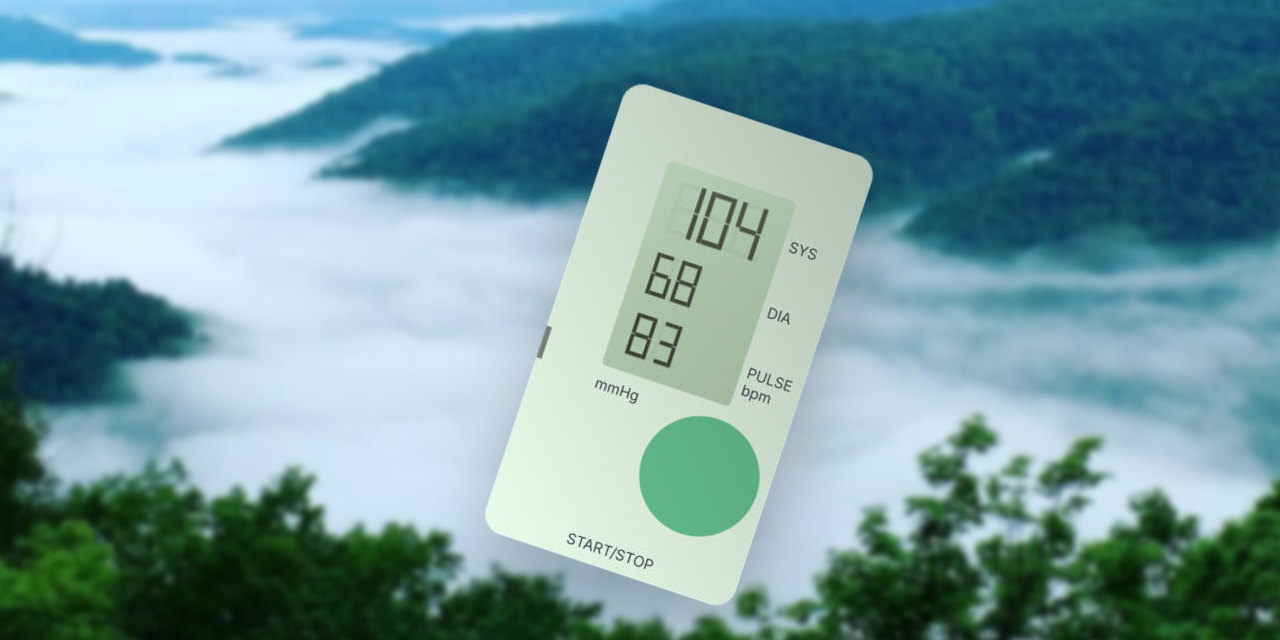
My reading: 104 mmHg
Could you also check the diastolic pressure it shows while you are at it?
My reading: 68 mmHg
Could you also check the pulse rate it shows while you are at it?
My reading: 83 bpm
